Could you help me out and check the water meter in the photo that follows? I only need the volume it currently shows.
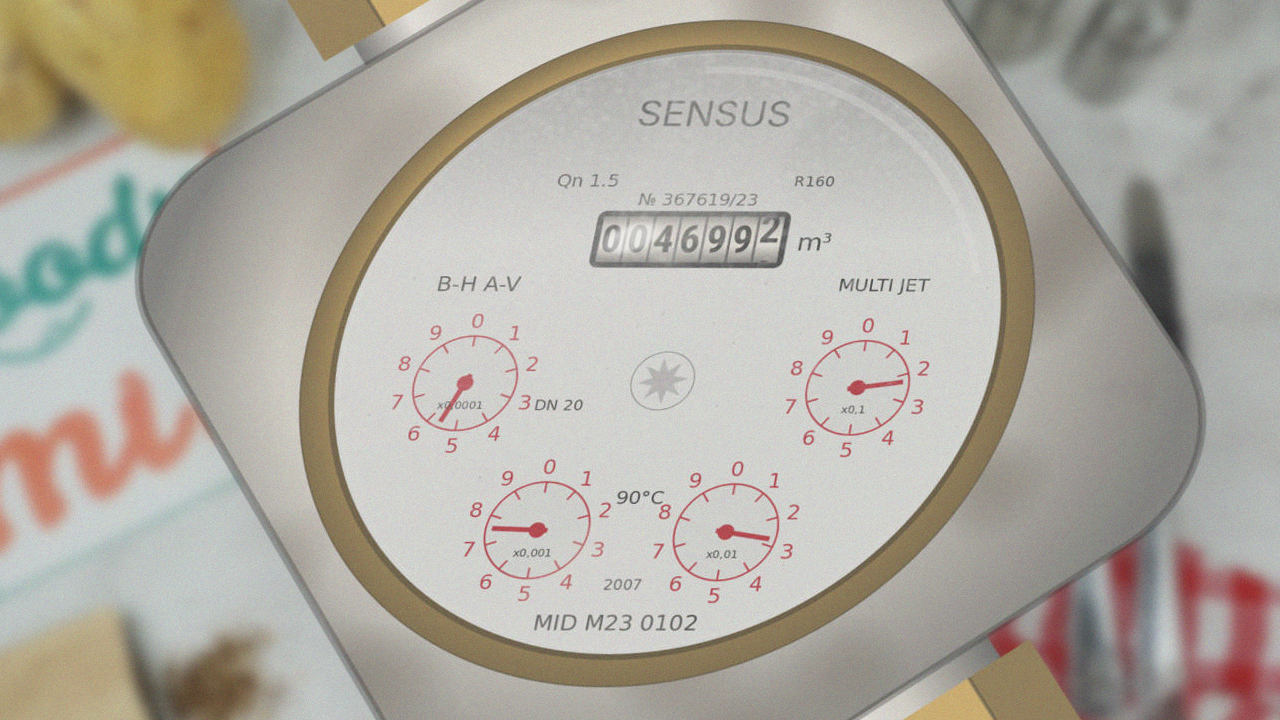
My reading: 46992.2275 m³
